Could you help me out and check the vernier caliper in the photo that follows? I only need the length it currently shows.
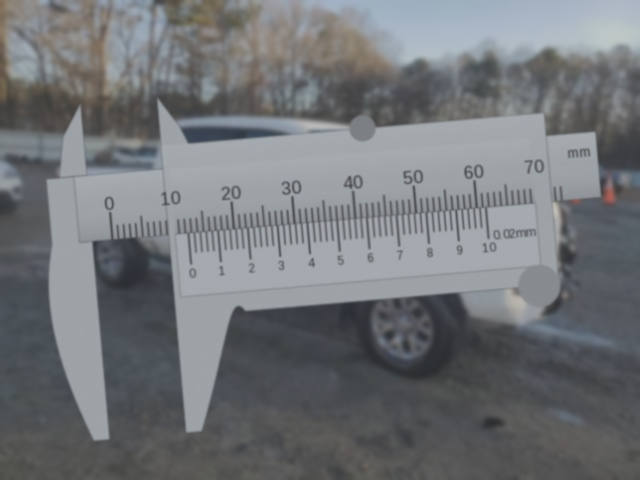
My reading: 12.5 mm
